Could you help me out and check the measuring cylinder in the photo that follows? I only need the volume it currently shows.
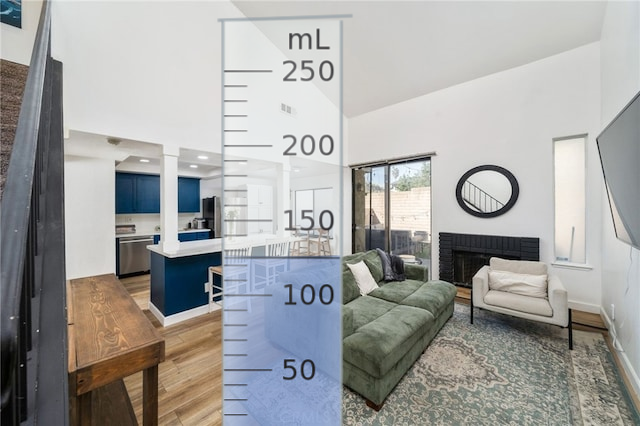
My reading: 125 mL
